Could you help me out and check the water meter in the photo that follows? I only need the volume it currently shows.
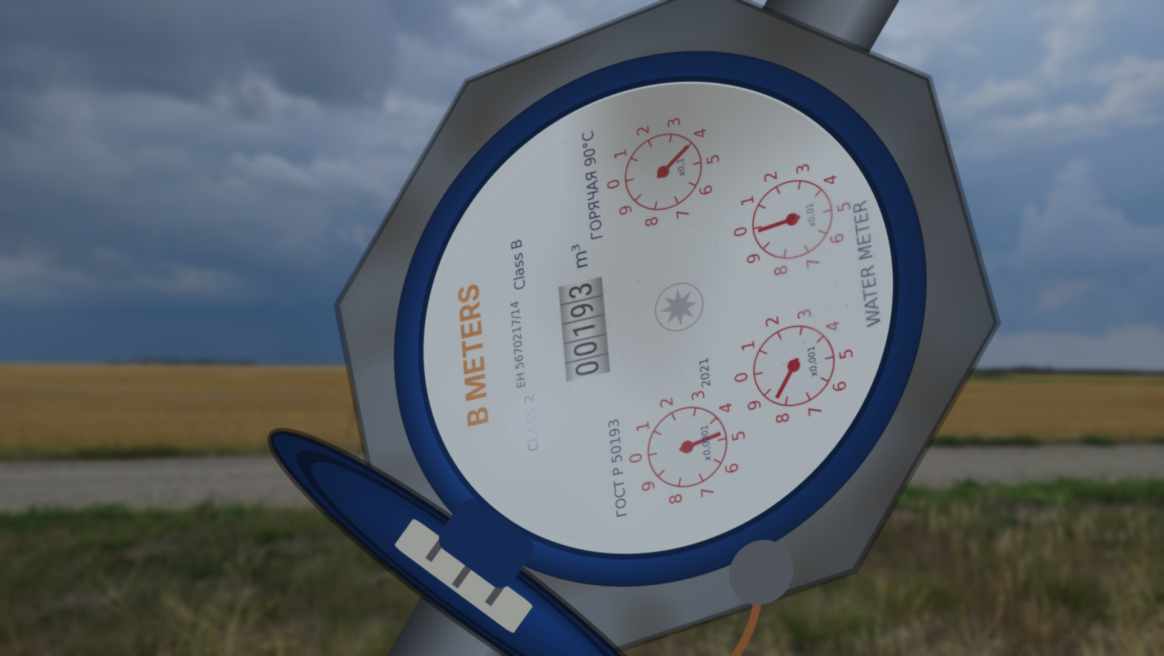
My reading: 193.3984 m³
